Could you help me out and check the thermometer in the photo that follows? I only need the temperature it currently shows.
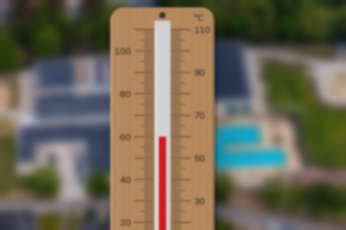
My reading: 60 °C
